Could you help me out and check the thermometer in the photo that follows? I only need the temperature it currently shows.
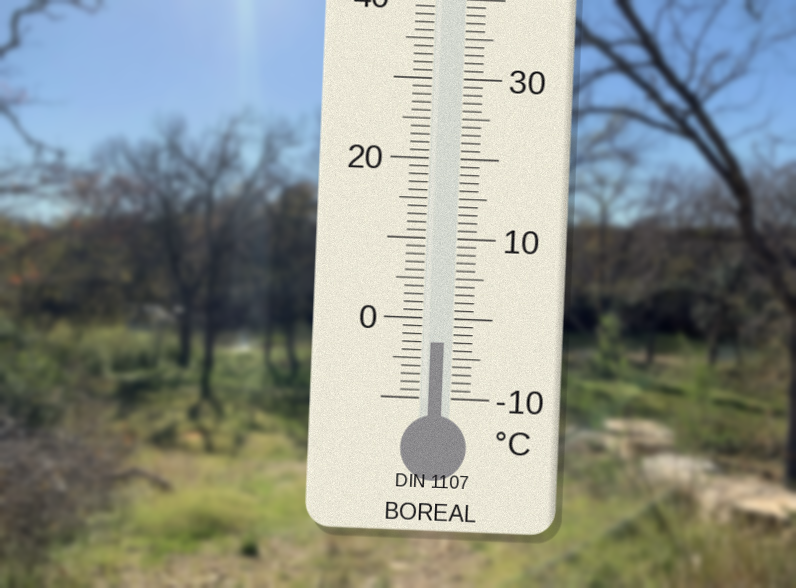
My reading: -3 °C
